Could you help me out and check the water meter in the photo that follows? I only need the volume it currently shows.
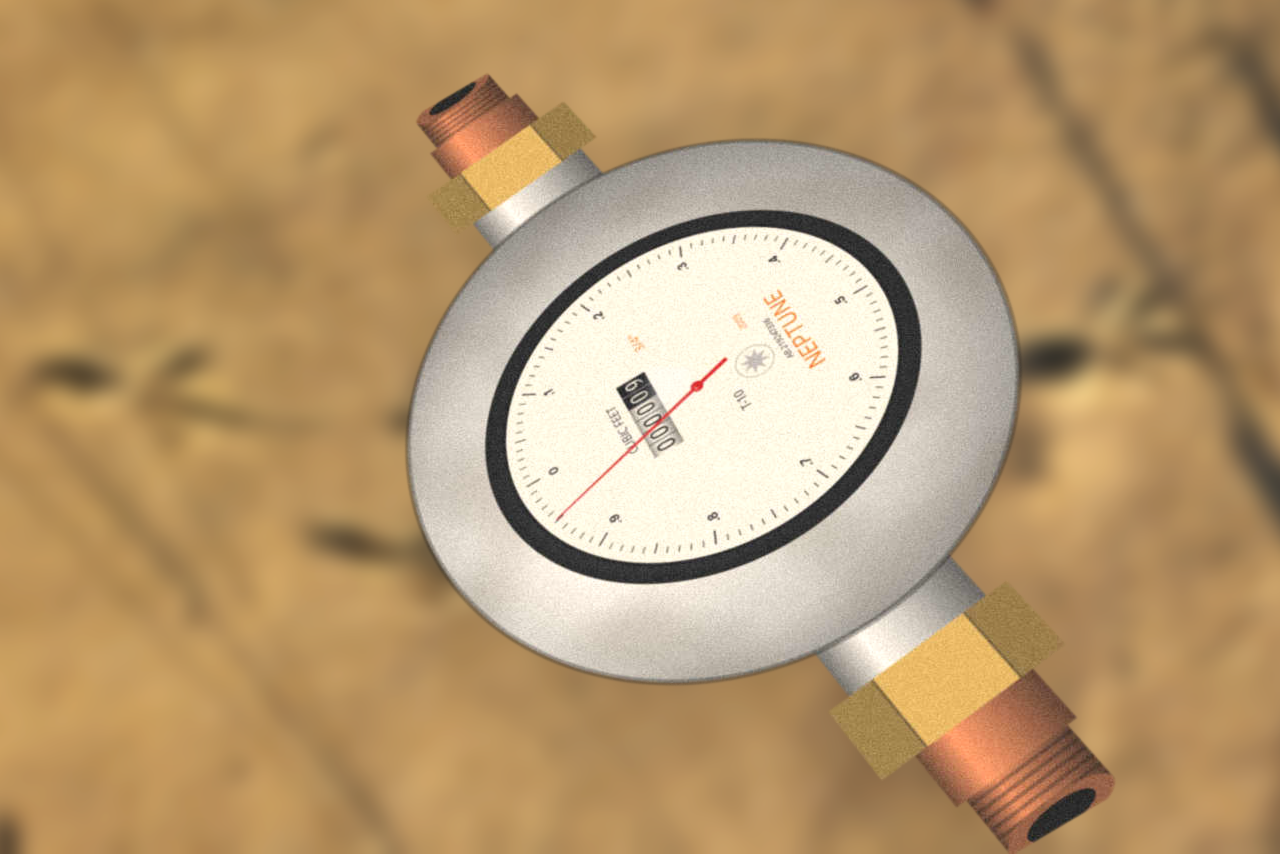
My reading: 8.95 ft³
